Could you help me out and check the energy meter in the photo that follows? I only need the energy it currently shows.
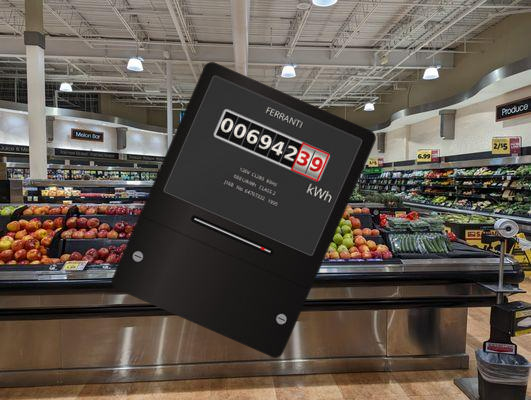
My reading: 6942.39 kWh
